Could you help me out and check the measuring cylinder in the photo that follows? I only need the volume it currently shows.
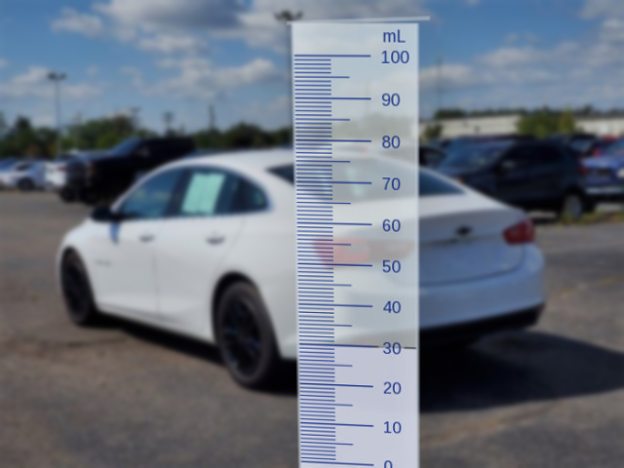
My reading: 30 mL
